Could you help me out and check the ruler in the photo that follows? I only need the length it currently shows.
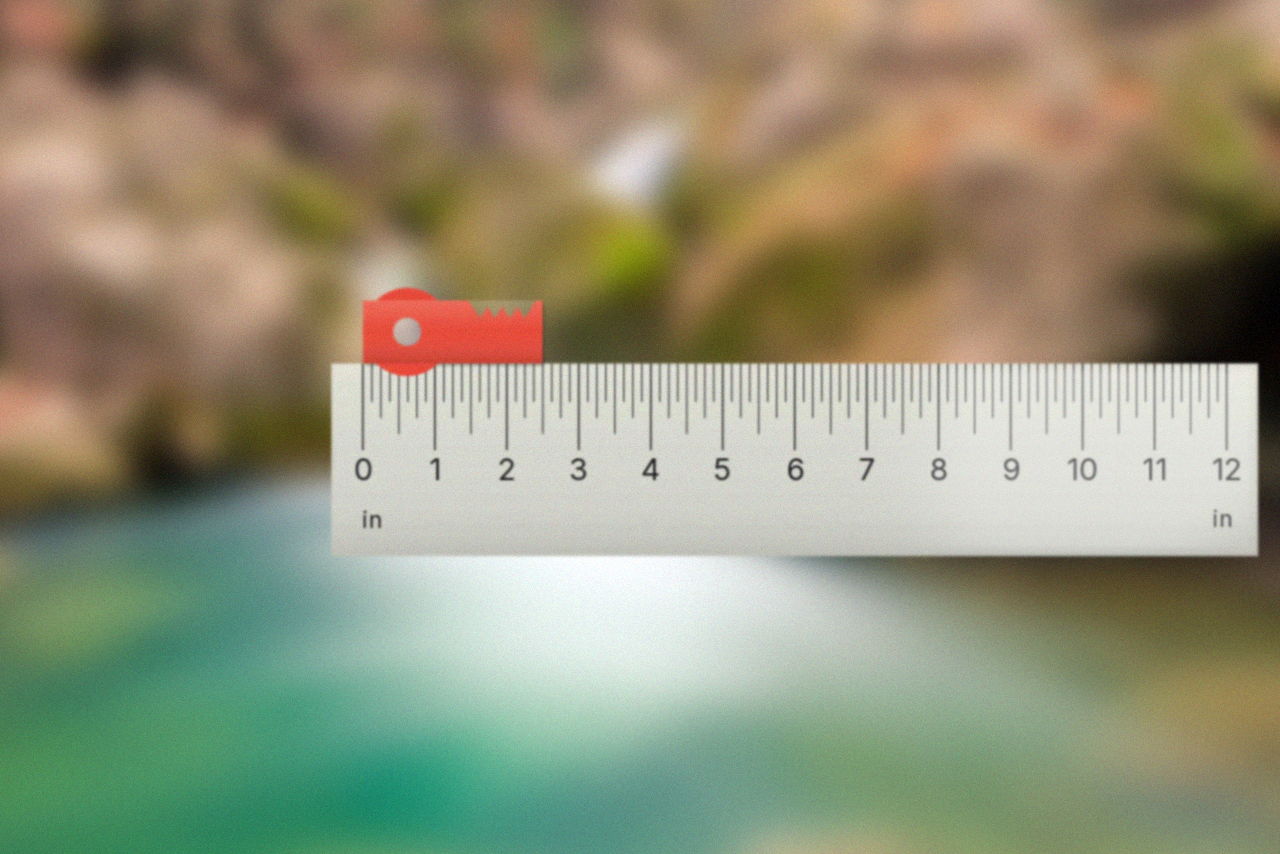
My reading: 2.5 in
